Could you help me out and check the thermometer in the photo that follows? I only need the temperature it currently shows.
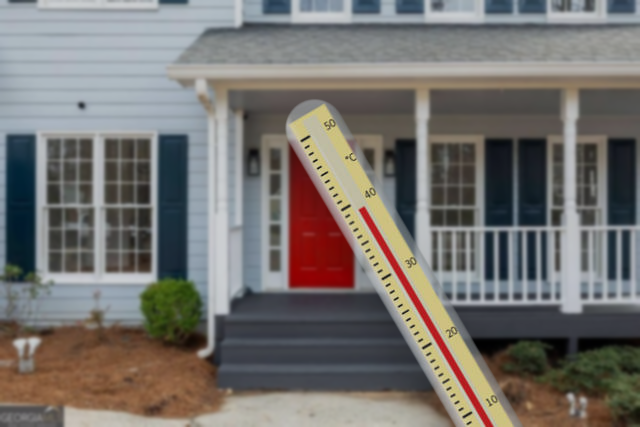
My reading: 39 °C
